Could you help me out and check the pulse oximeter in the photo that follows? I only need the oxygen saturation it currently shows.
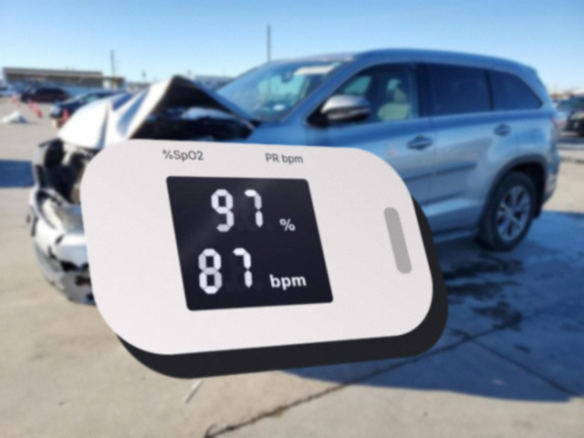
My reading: 97 %
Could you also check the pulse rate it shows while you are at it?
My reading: 87 bpm
